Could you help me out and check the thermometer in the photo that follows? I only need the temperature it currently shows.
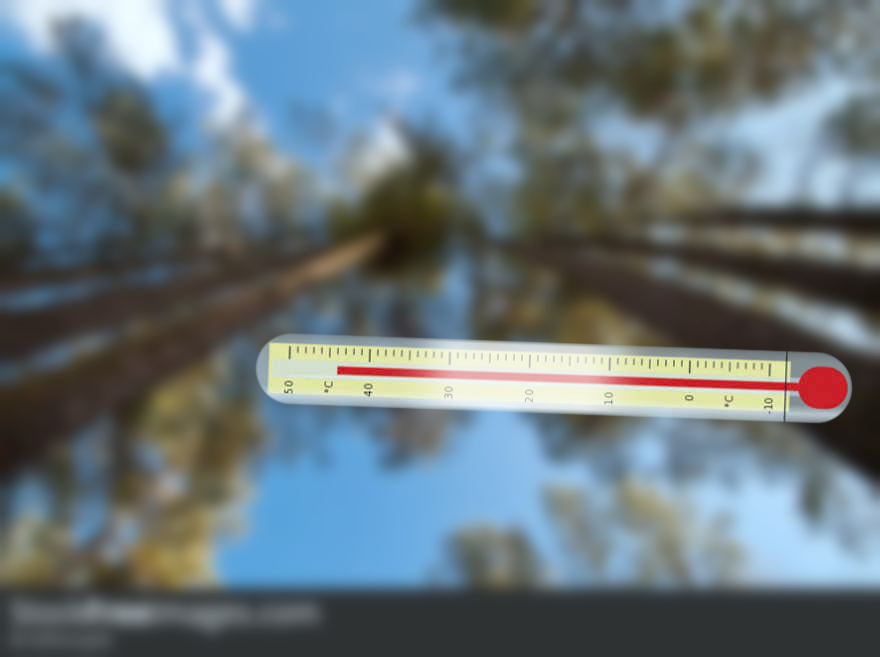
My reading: 44 °C
